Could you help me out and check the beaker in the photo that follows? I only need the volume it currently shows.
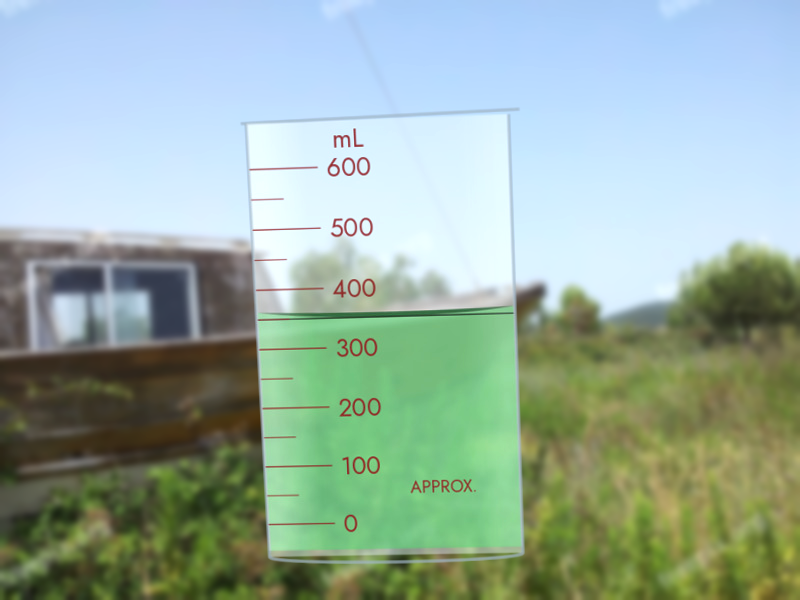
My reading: 350 mL
